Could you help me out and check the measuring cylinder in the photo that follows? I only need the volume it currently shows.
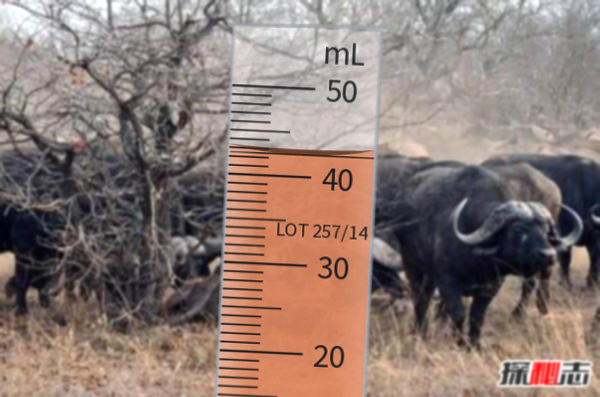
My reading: 42.5 mL
